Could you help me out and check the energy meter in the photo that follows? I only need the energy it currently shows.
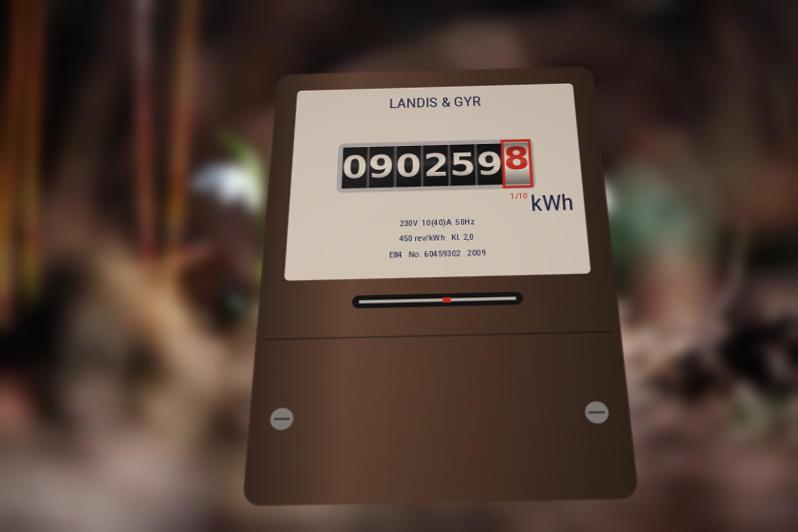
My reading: 90259.8 kWh
